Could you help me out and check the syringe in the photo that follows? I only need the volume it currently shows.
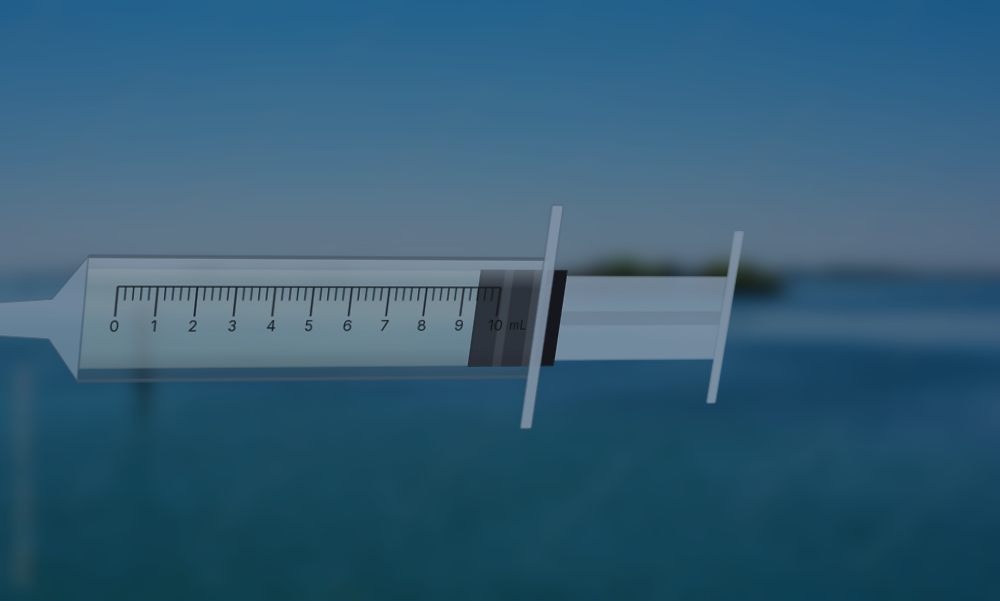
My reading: 9.4 mL
